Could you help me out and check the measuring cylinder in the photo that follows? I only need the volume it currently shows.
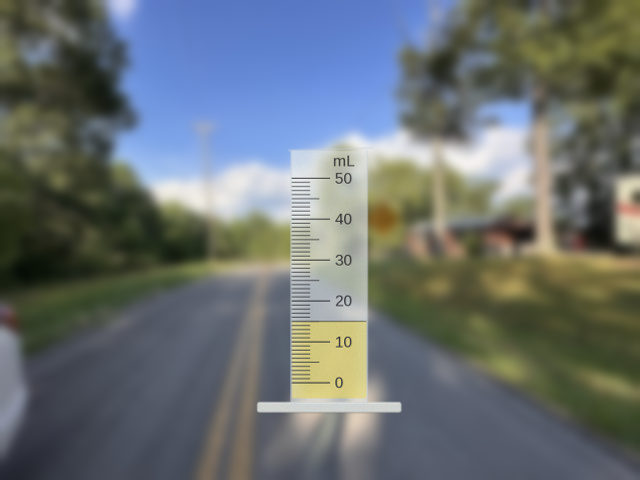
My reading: 15 mL
